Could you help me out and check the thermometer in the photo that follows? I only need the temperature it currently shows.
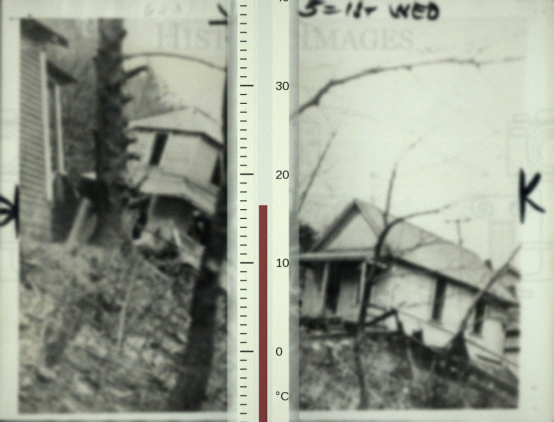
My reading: 16.5 °C
